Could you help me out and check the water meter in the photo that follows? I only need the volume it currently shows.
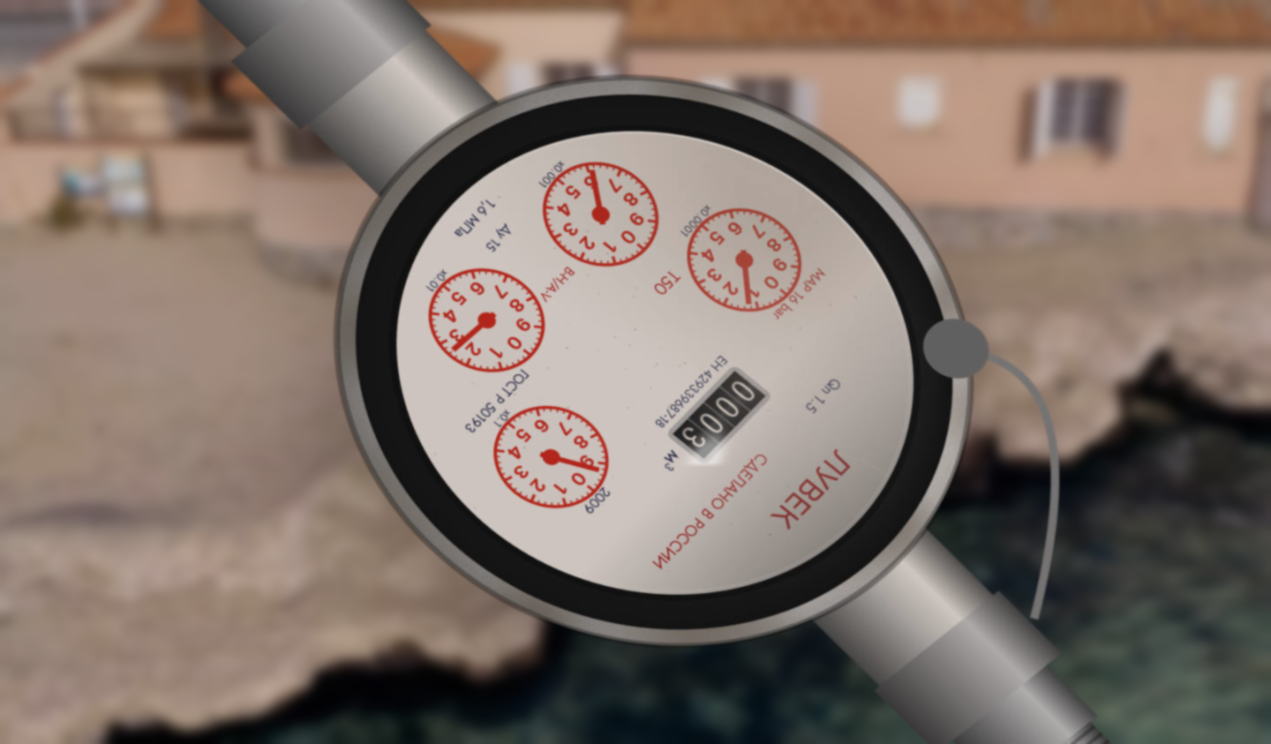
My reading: 2.9261 m³
